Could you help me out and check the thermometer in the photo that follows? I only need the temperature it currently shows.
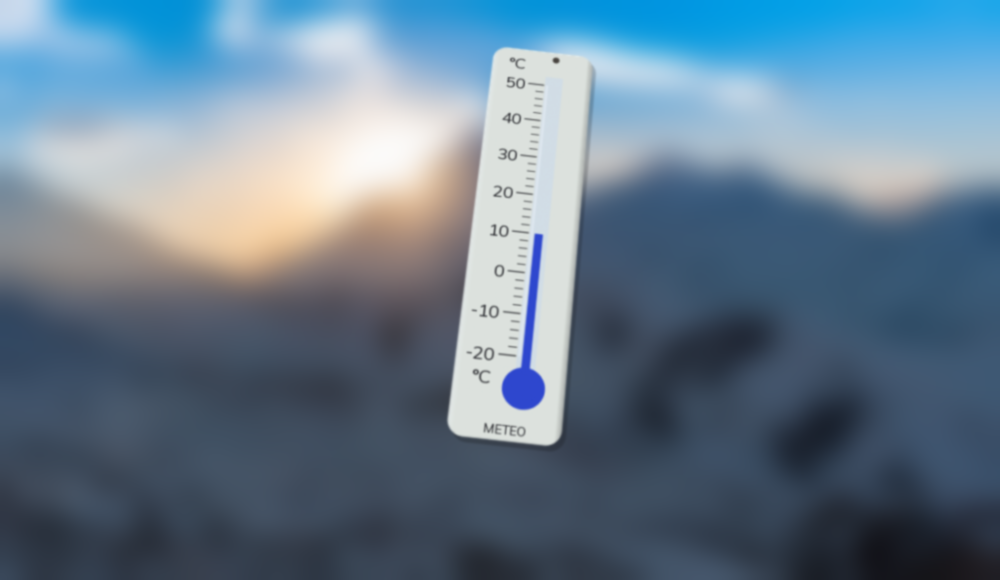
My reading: 10 °C
